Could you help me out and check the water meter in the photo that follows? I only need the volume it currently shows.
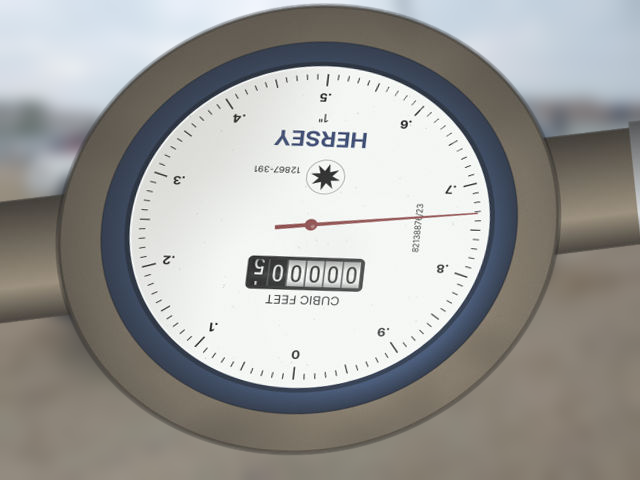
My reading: 4.73 ft³
